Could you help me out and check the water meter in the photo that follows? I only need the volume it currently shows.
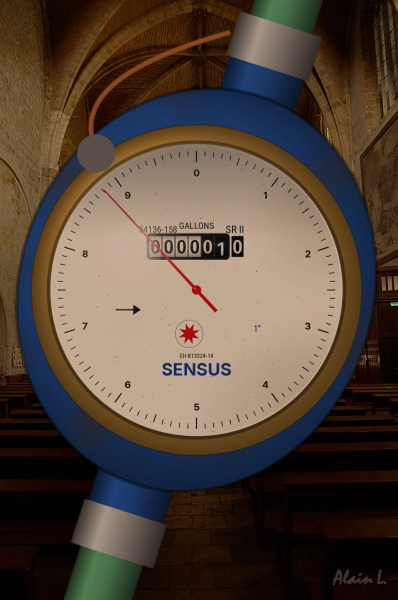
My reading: 8.8 gal
